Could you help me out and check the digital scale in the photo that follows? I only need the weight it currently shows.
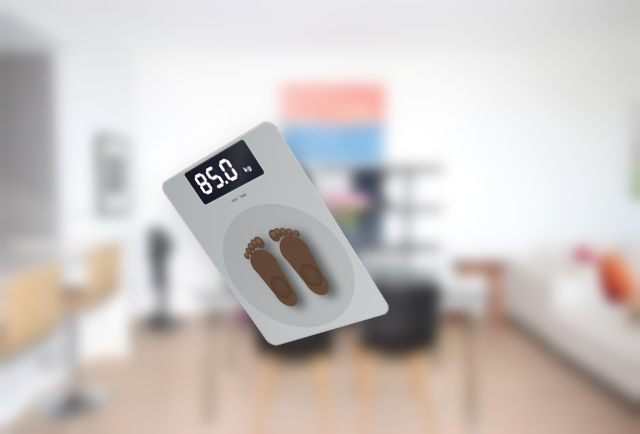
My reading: 85.0 kg
